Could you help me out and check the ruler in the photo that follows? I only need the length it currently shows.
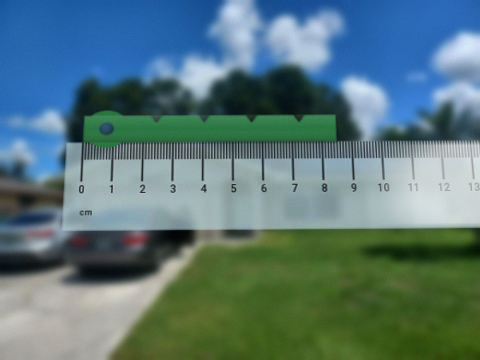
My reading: 8.5 cm
